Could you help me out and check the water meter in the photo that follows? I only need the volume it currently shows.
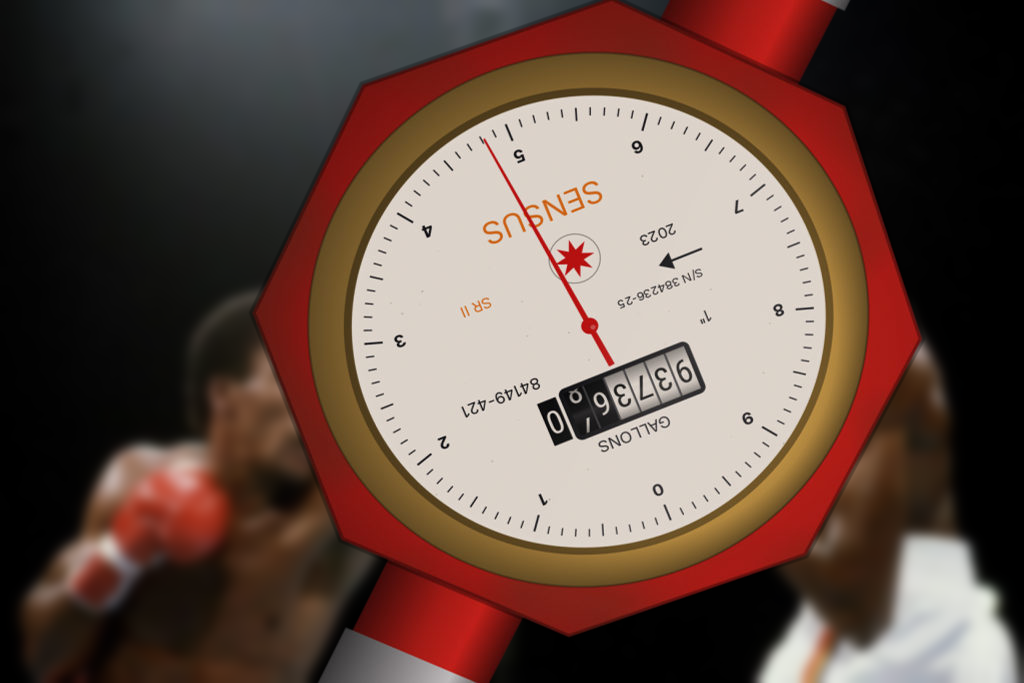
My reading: 9373674.8 gal
